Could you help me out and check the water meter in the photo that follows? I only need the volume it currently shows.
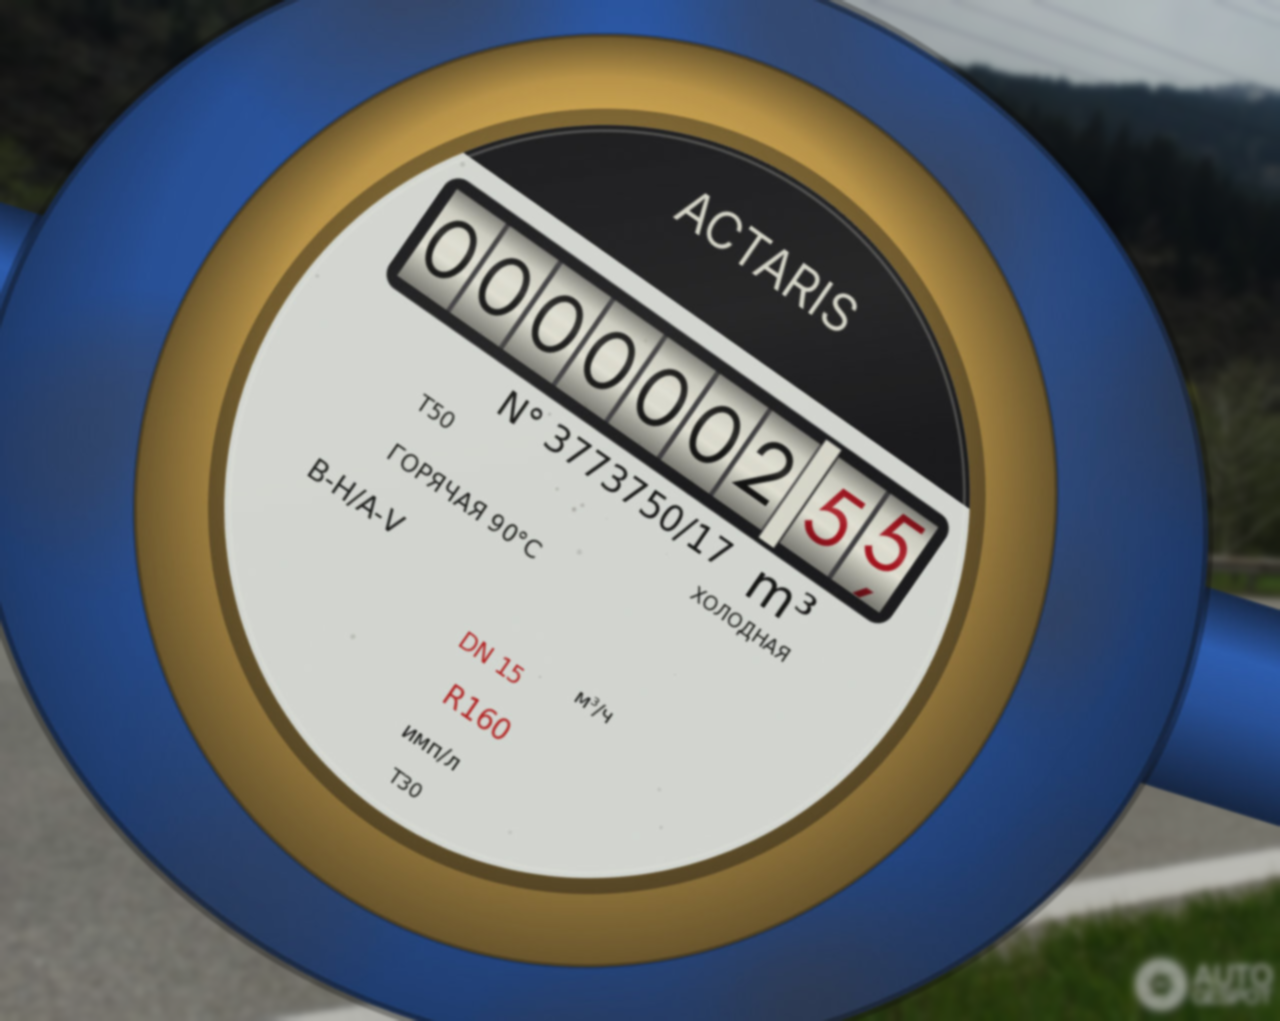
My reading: 2.55 m³
